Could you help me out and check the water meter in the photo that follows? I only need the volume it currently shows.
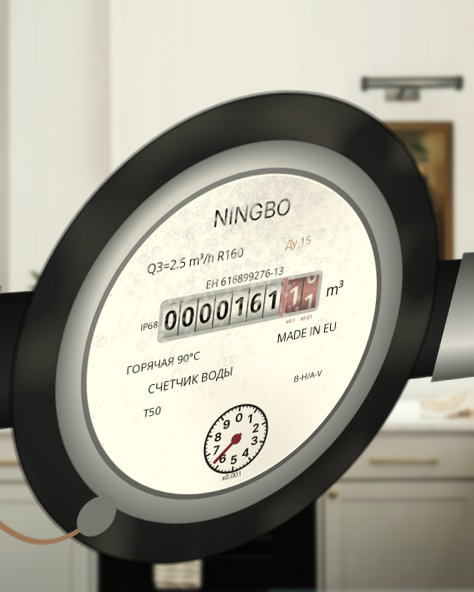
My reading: 161.106 m³
